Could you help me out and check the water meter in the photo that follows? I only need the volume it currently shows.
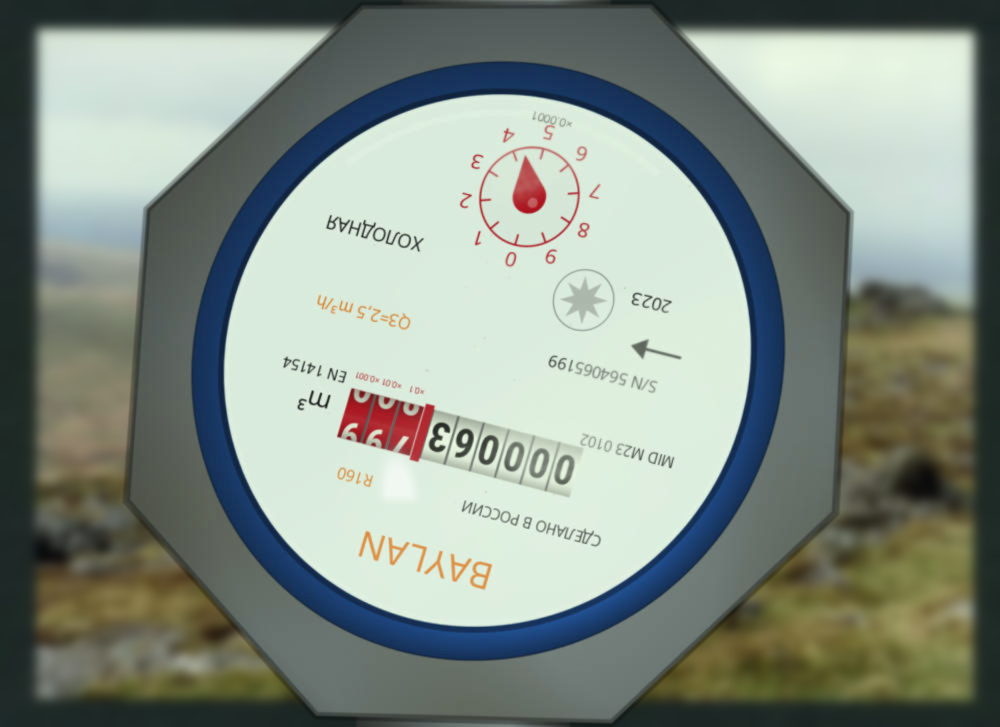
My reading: 63.7994 m³
